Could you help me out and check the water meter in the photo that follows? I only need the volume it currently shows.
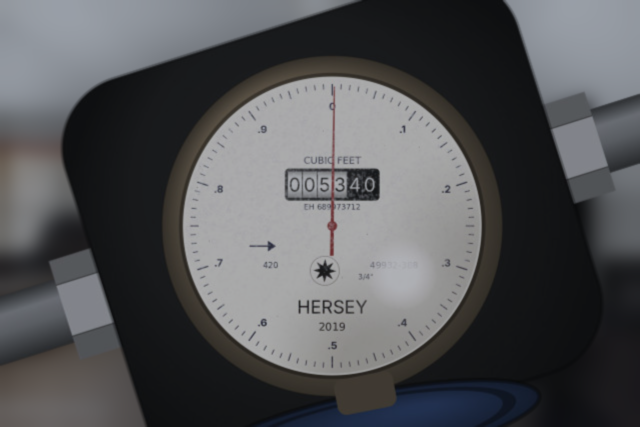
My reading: 5340.00 ft³
